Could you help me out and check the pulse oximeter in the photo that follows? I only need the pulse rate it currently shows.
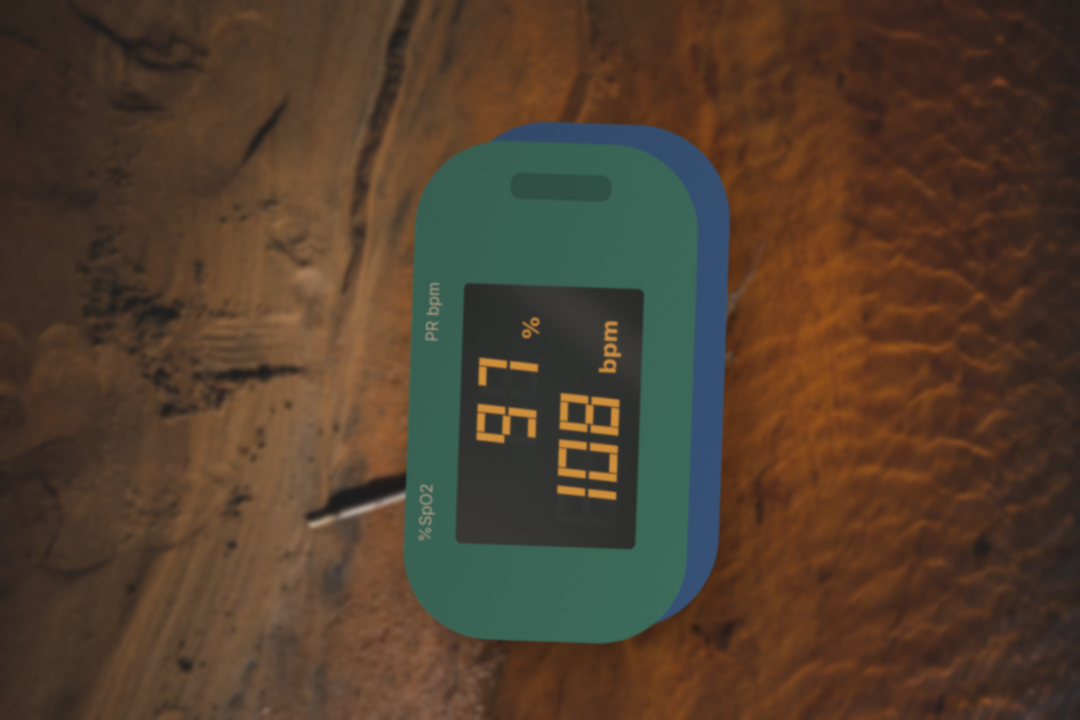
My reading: 108 bpm
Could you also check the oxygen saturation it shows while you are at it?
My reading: 97 %
